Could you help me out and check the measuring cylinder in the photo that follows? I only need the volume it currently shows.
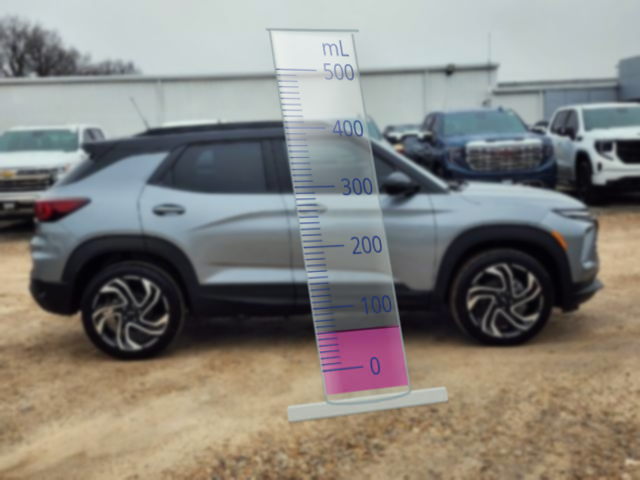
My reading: 60 mL
